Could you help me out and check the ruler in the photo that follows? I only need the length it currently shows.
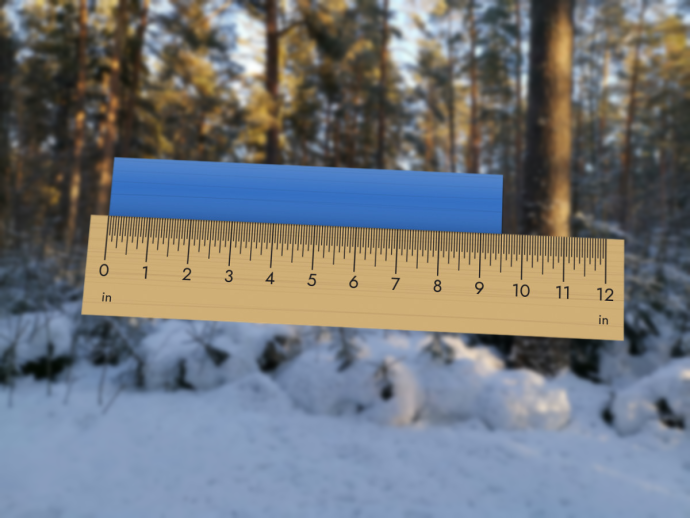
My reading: 9.5 in
